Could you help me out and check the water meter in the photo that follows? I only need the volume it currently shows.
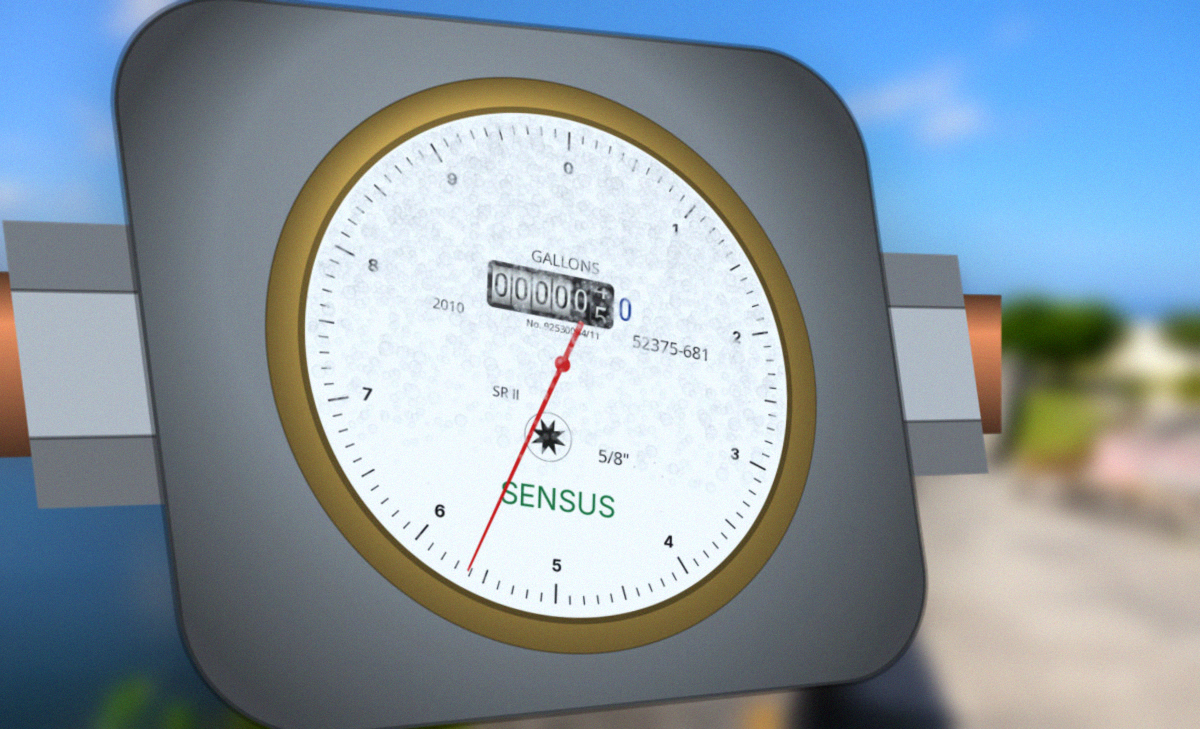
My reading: 45.6 gal
